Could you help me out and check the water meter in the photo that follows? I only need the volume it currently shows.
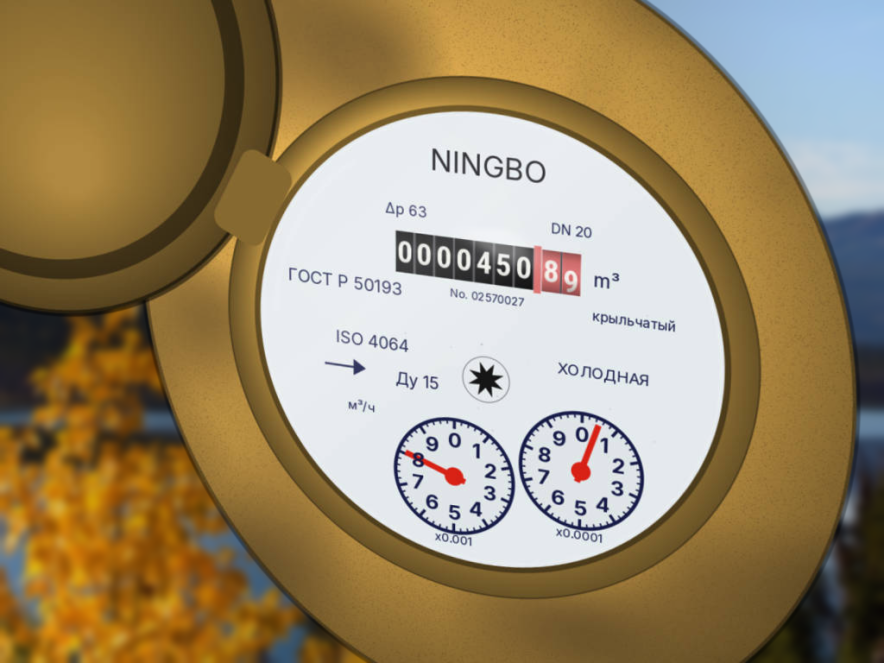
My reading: 450.8880 m³
